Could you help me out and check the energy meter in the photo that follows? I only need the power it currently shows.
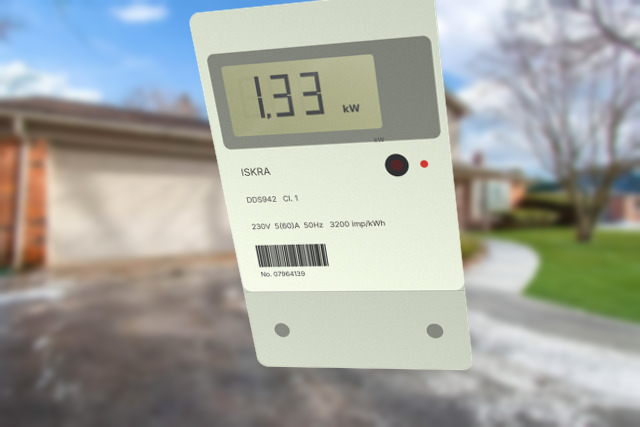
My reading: 1.33 kW
